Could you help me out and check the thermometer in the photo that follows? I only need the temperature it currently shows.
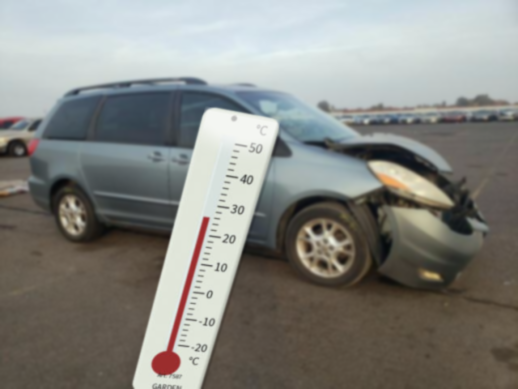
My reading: 26 °C
